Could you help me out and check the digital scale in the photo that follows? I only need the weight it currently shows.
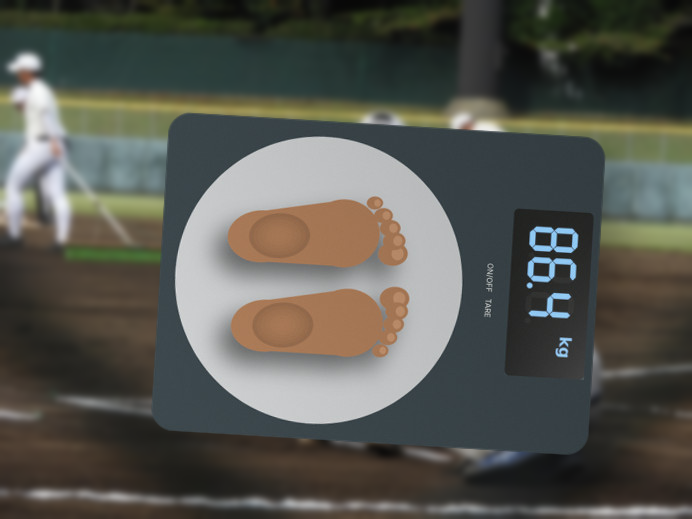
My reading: 86.4 kg
